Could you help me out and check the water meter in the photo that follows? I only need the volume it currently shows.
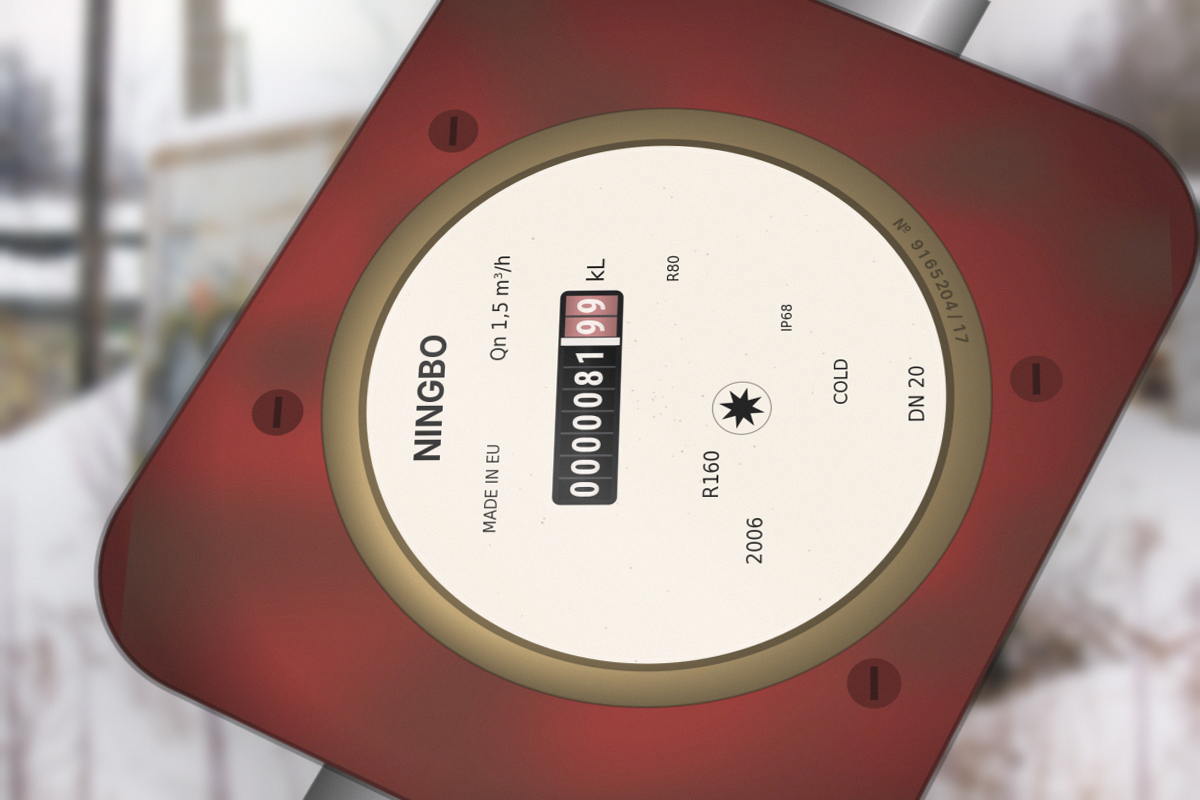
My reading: 81.99 kL
